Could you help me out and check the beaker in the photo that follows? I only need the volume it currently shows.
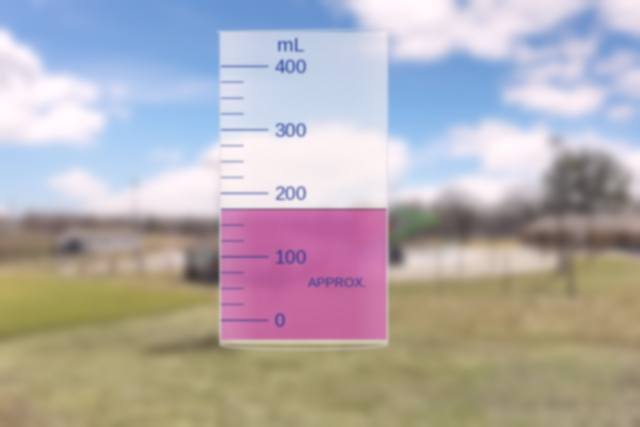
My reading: 175 mL
